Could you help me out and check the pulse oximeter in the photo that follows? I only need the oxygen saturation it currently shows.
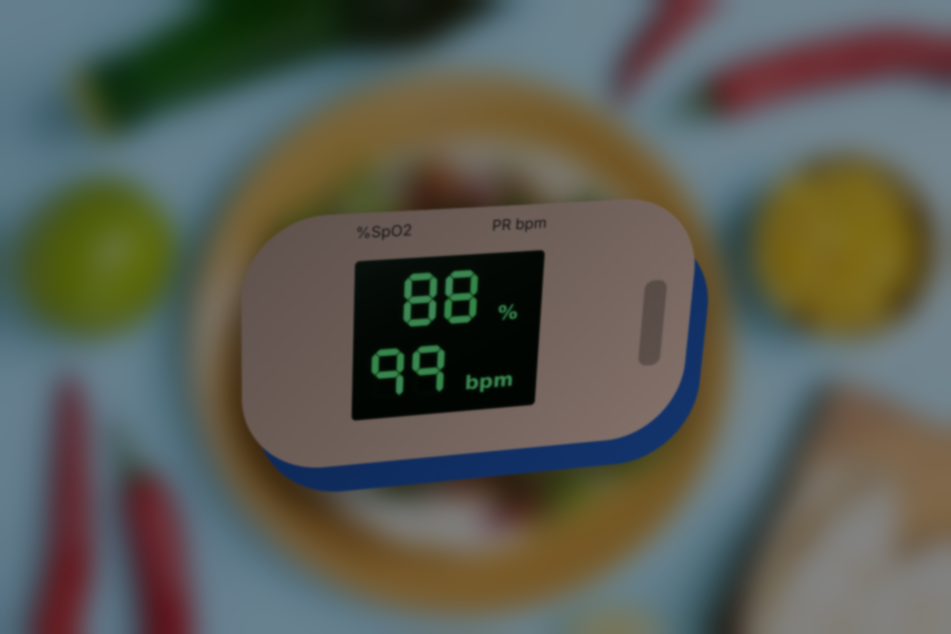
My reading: 88 %
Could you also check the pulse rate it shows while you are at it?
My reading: 99 bpm
